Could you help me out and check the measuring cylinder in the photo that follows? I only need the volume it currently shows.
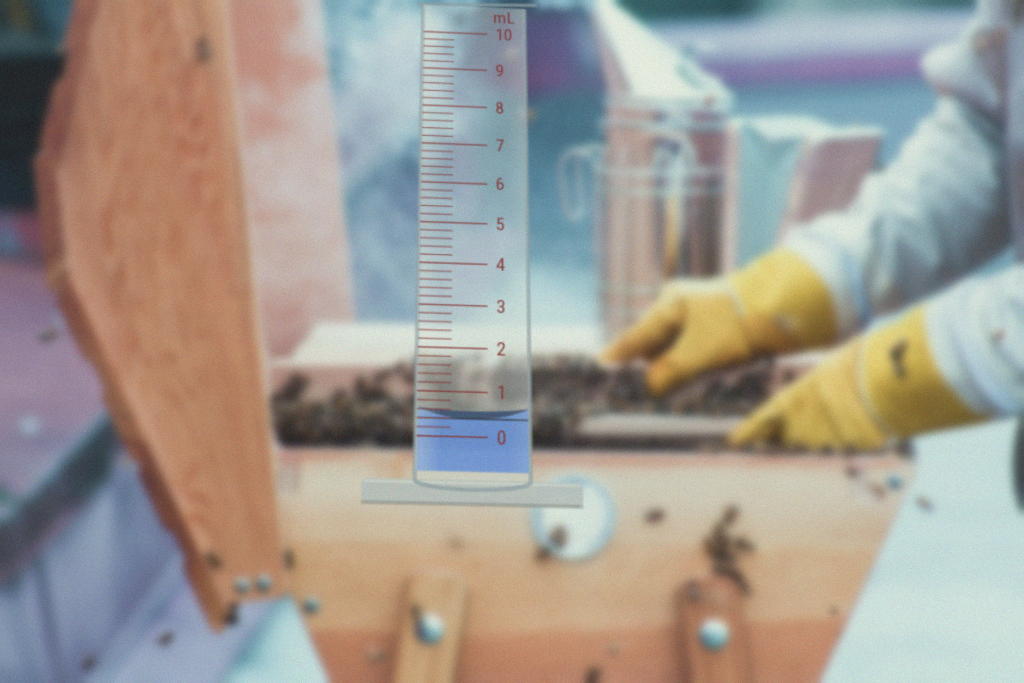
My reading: 0.4 mL
